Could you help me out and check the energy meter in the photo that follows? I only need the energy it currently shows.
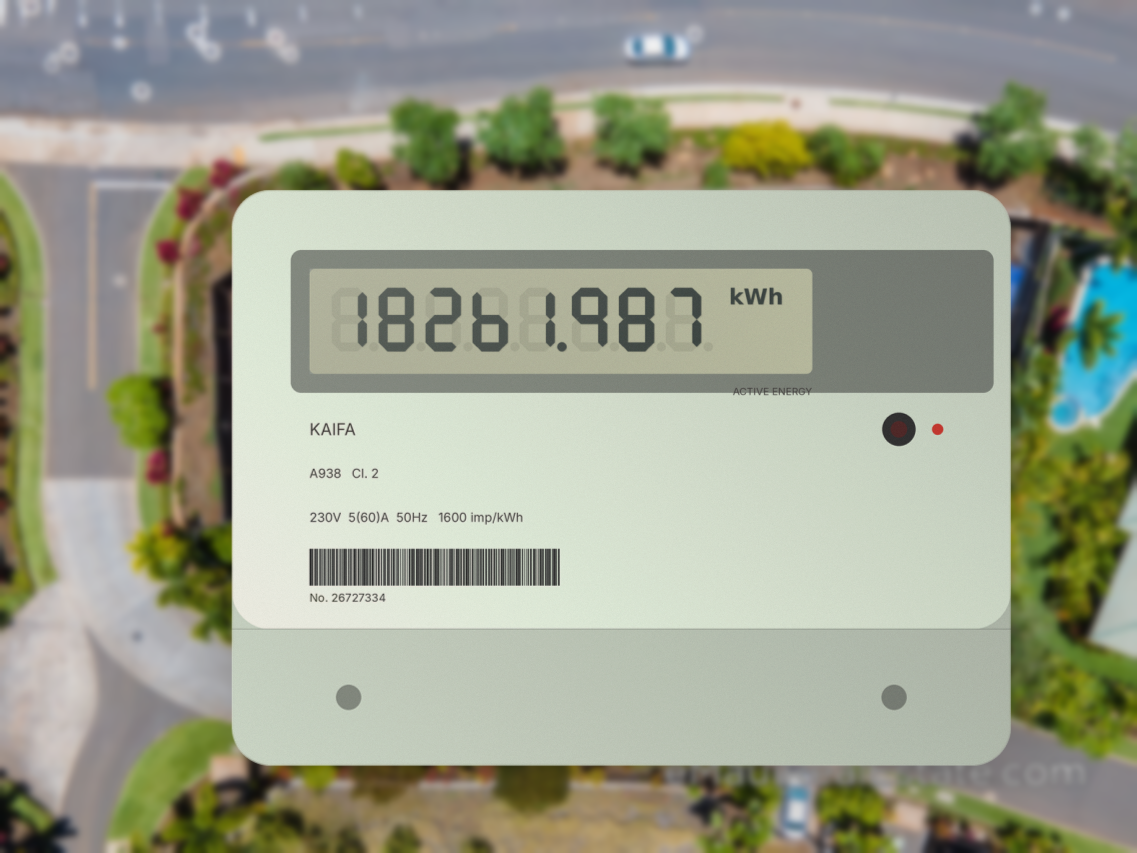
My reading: 18261.987 kWh
